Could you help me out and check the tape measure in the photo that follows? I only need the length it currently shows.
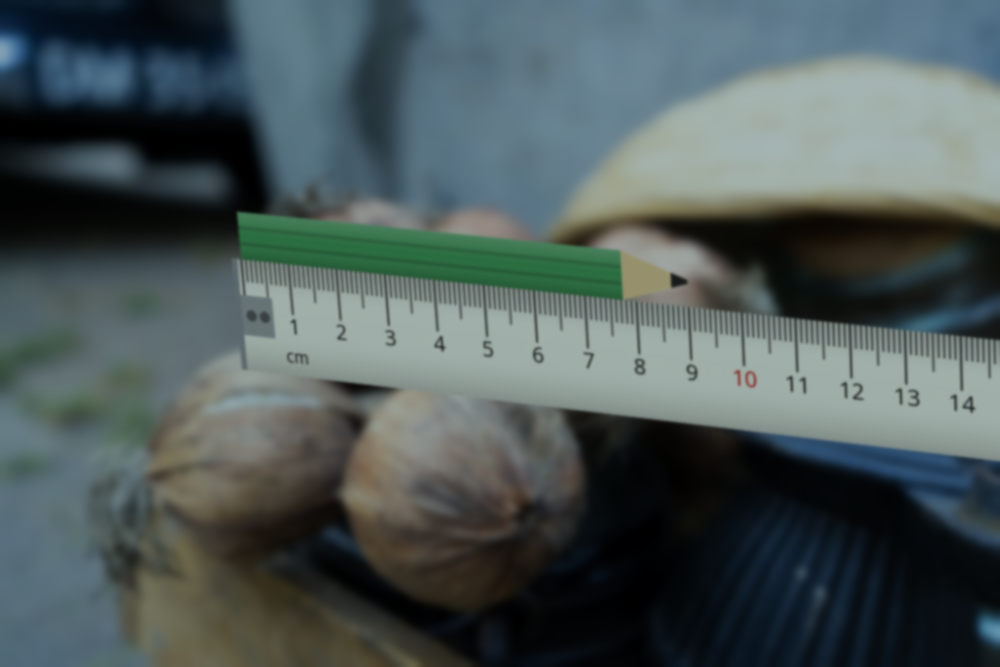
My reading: 9 cm
